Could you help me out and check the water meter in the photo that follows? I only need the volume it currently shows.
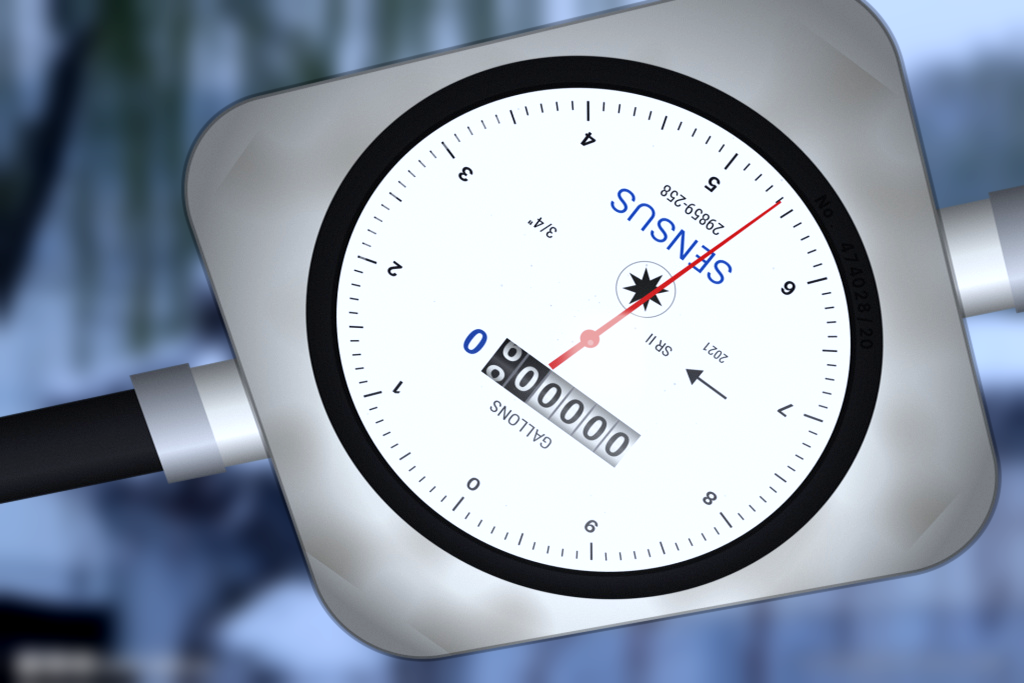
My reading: 85.4 gal
